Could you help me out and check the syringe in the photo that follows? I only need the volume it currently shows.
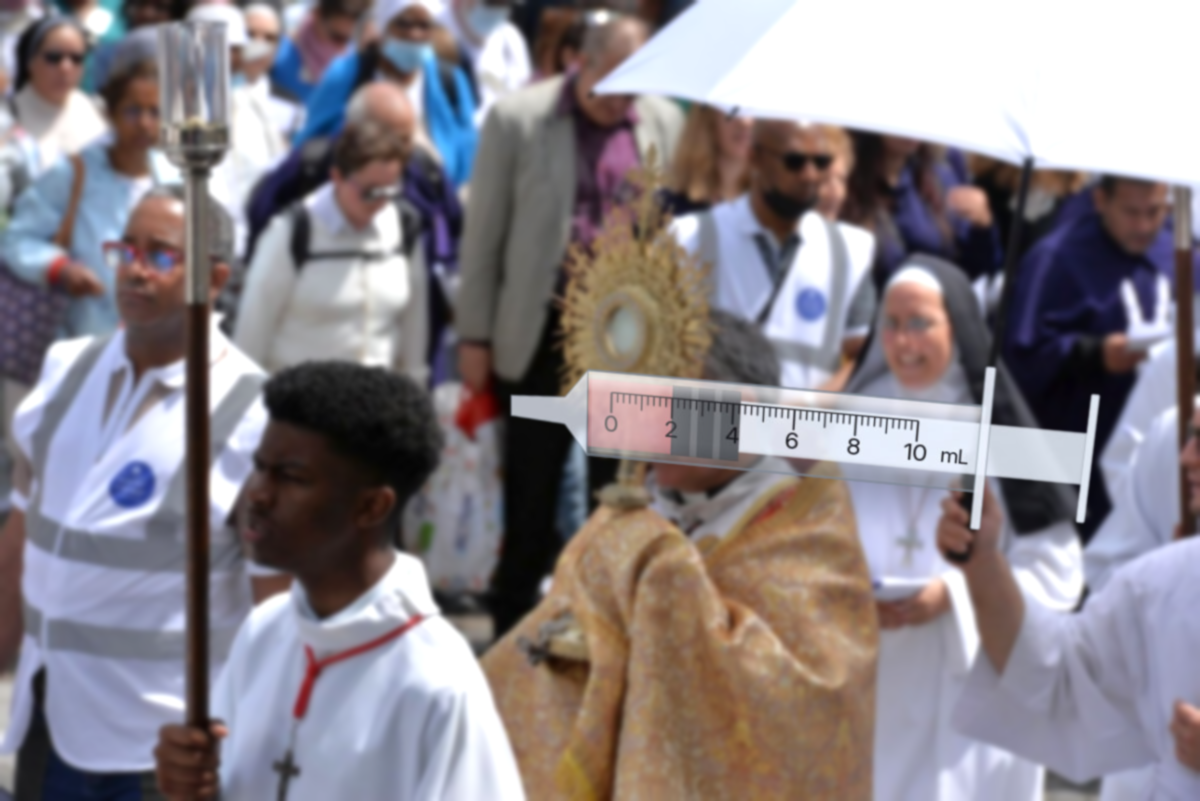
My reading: 2 mL
